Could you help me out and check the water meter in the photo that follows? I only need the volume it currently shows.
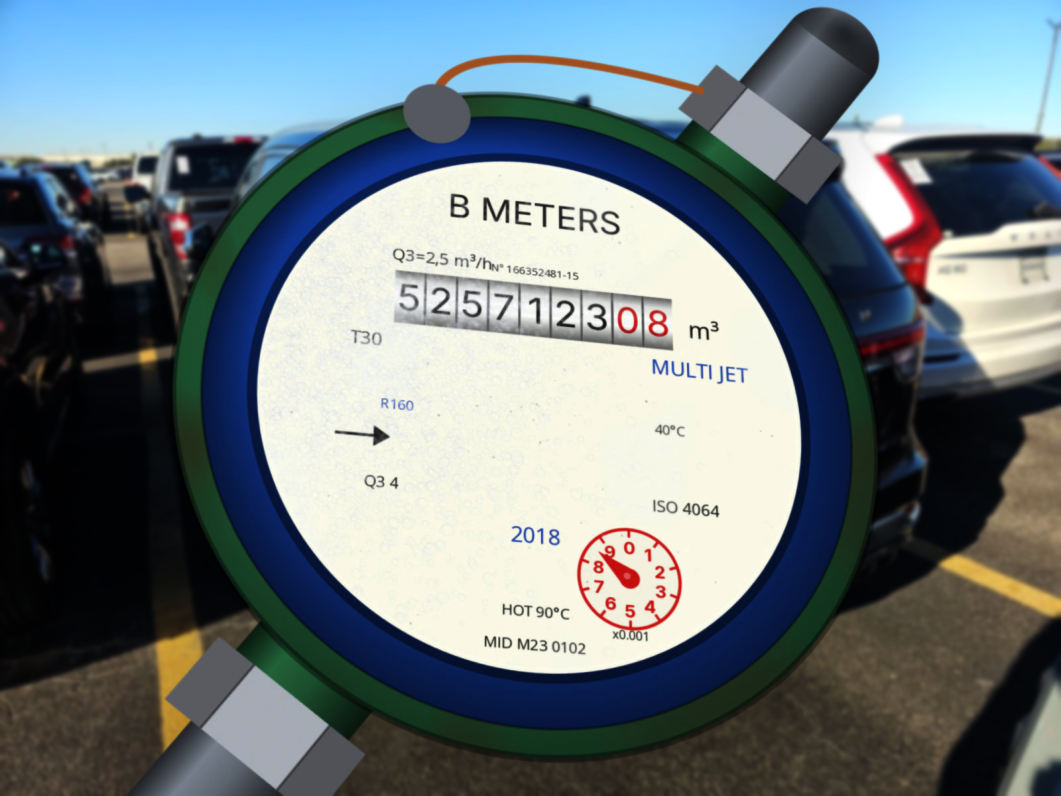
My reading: 5257123.088 m³
